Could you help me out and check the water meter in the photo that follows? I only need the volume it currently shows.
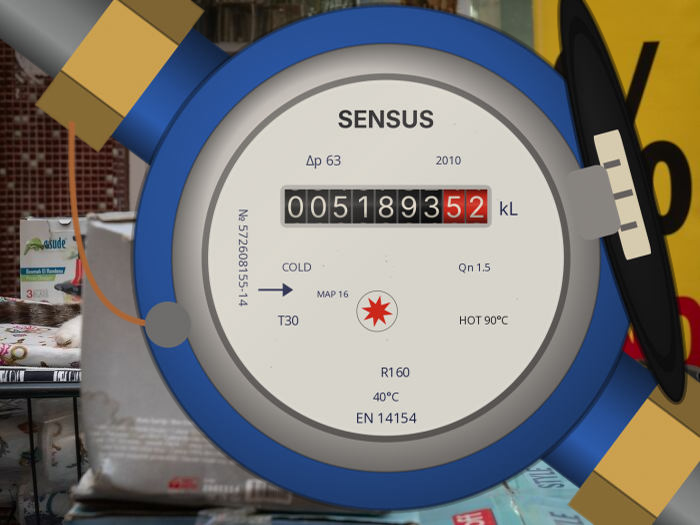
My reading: 51893.52 kL
